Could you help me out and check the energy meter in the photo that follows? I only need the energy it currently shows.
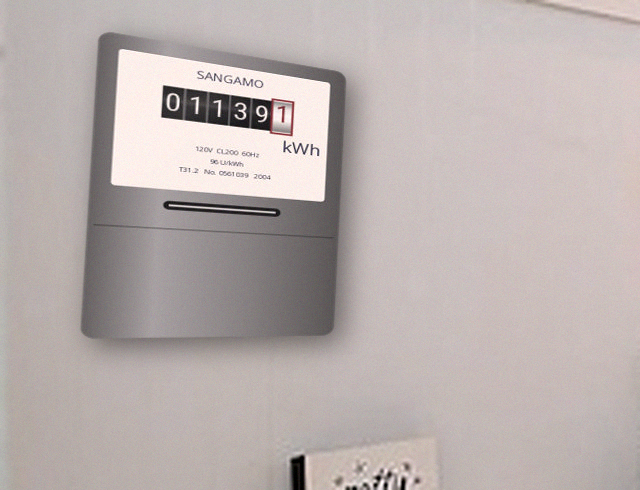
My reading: 1139.1 kWh
